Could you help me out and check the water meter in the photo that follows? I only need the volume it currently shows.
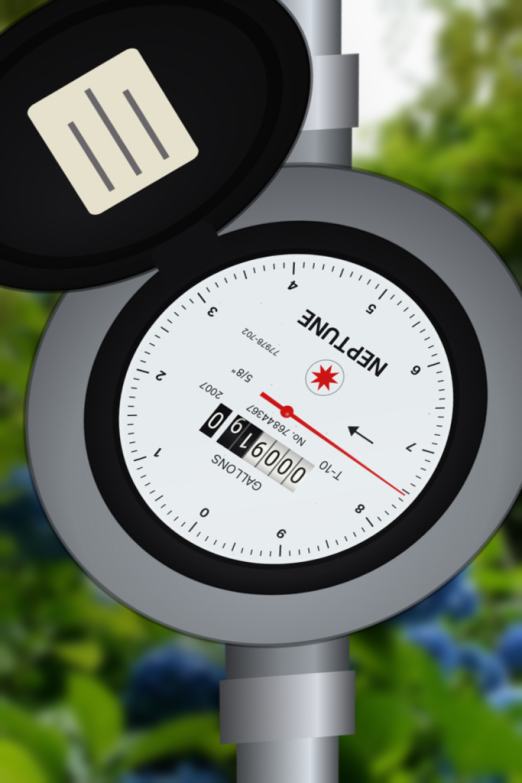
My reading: 9187.5 gal
